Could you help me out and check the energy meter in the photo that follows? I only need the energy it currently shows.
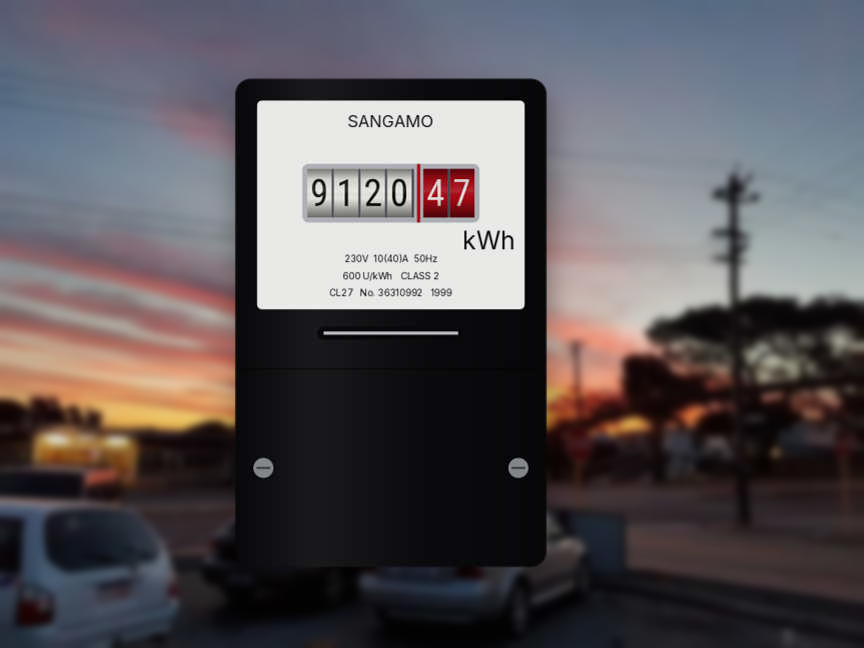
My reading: 9120.47 kWh
